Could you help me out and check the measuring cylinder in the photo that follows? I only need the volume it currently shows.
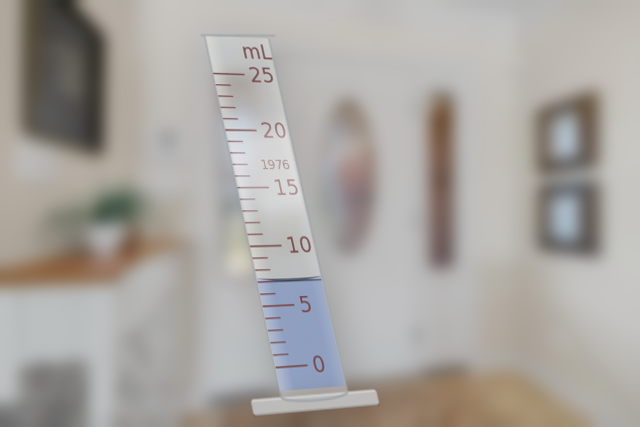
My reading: 7 mL
